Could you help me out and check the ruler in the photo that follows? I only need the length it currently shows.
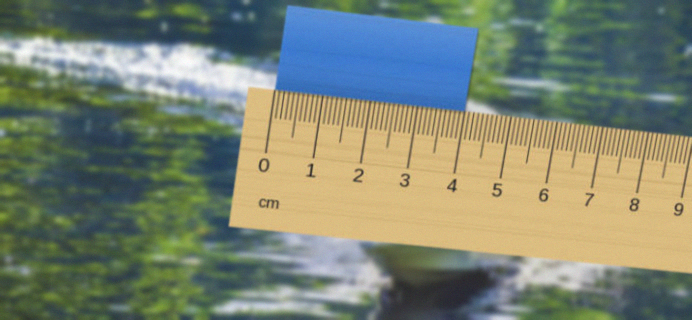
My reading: 4 cm
